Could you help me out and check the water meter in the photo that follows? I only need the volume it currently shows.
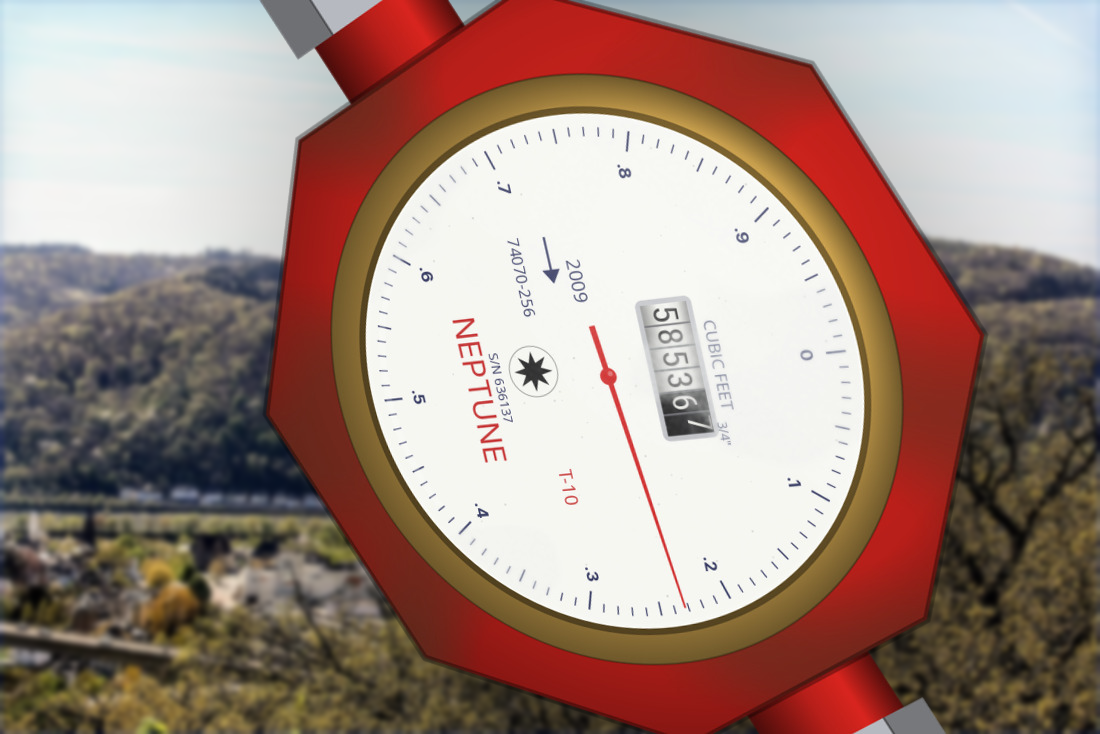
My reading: 585367.23 ft³
